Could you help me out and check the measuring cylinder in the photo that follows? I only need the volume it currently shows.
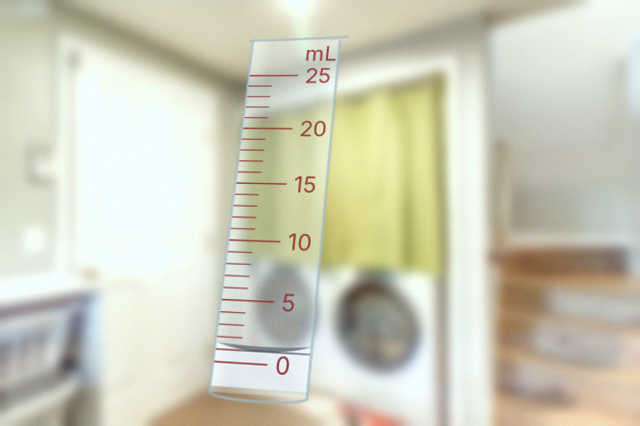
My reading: 1 mL
